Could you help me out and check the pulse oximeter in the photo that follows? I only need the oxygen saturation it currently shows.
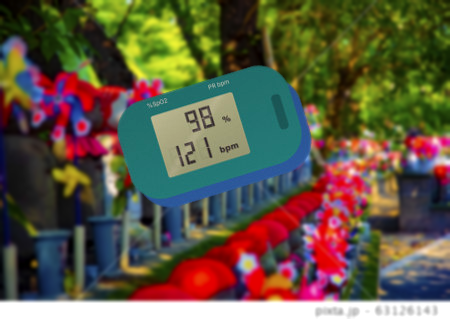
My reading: 98 %
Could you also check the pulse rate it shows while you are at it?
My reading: 121 bpm
